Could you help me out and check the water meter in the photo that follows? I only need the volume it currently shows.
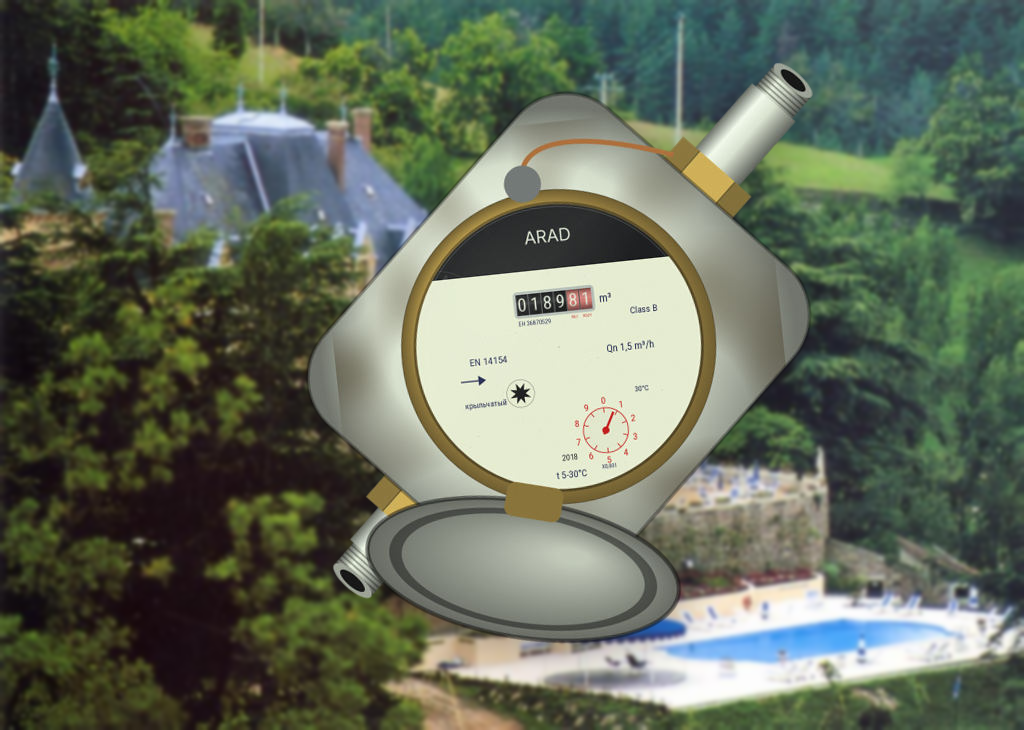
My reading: 189.810 m³
